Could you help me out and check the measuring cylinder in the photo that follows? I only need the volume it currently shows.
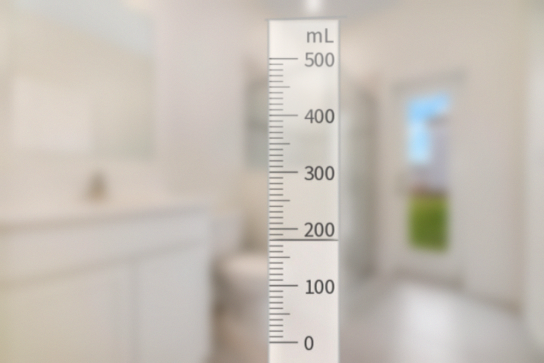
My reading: 180 mL
